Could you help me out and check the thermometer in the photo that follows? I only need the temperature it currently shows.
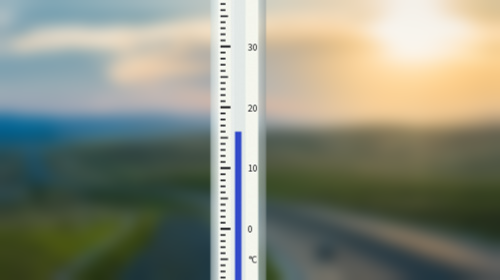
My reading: 16 °C
